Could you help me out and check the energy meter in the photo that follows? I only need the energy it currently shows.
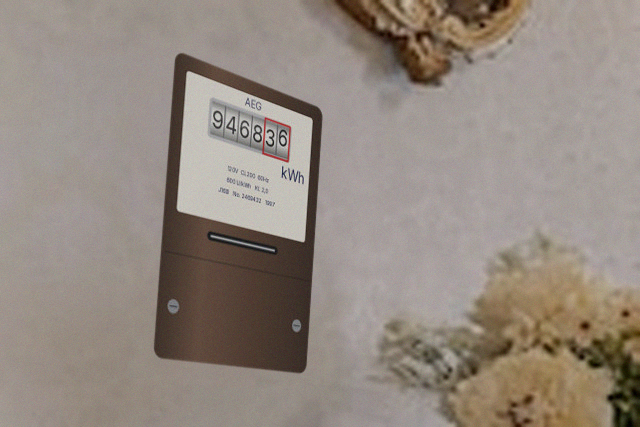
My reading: 9468.36 kWh
